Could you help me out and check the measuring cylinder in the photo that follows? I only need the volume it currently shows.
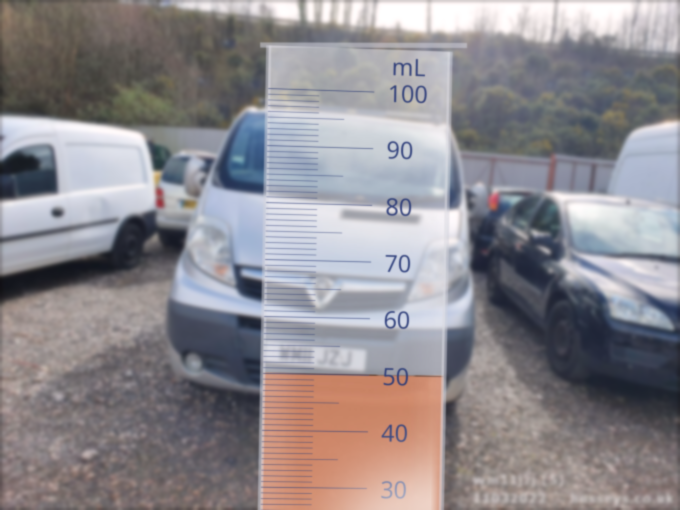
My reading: 50 mL
